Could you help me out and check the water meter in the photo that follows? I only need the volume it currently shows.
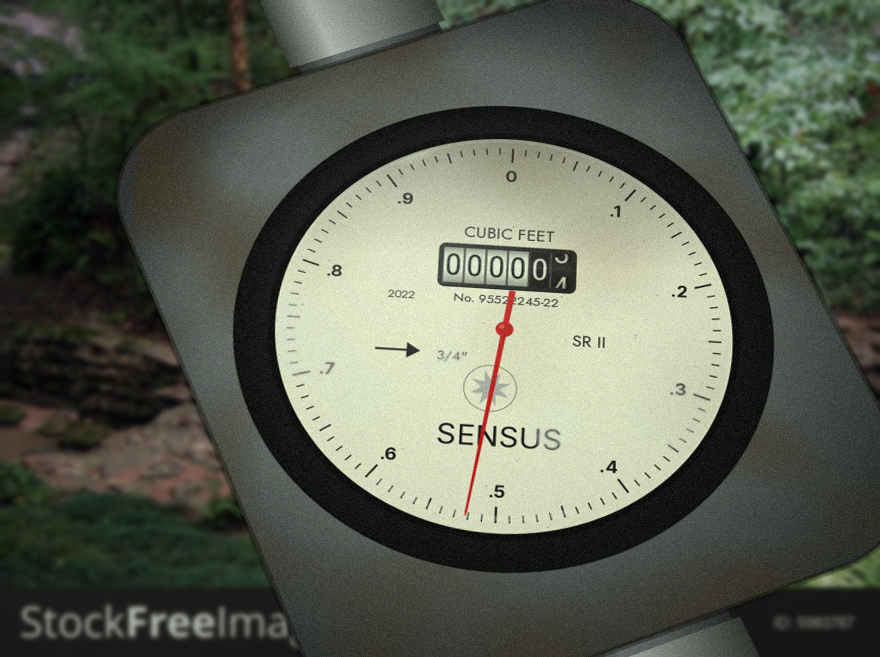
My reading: 3.52 ft³
